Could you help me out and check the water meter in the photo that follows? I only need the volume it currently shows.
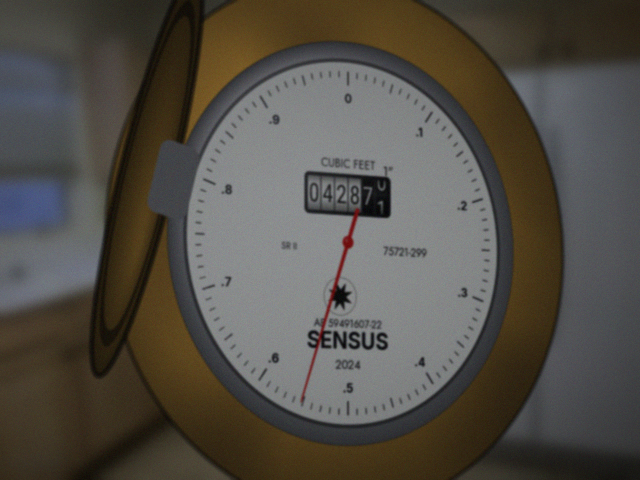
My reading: 42870.55 ft³
